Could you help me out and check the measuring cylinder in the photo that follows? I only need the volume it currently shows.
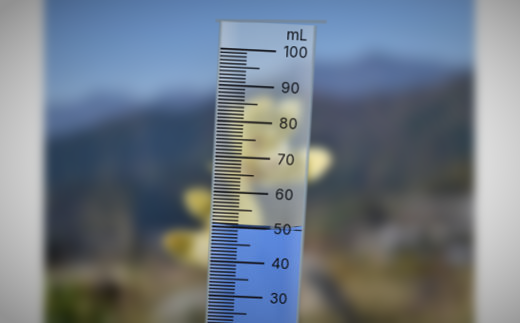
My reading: 50 mL
